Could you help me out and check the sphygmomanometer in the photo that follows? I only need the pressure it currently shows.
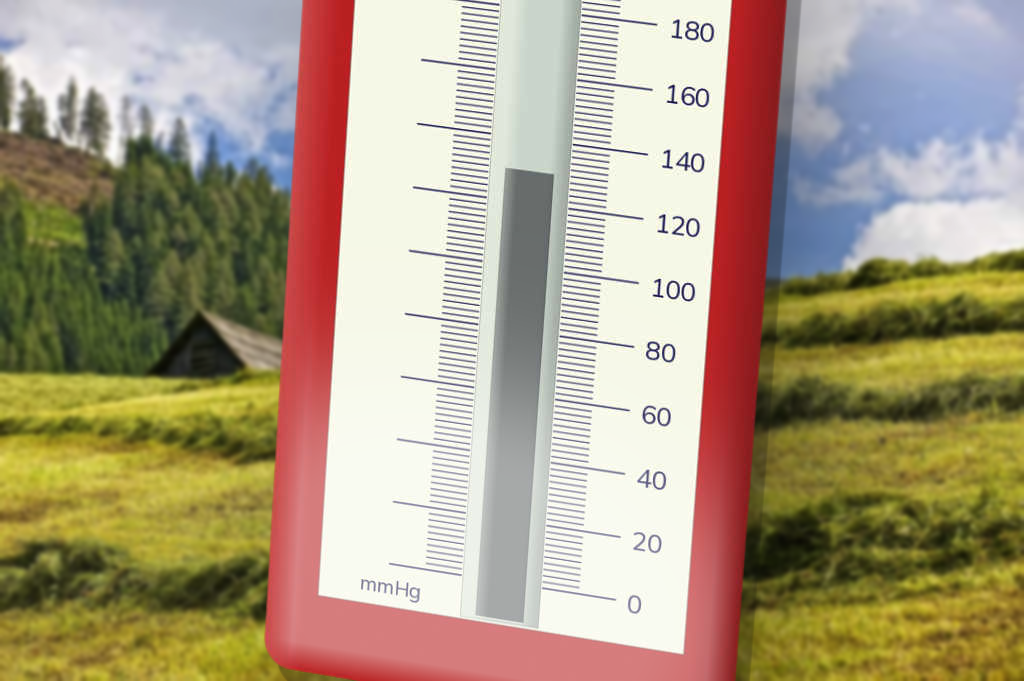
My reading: 130 mmHg
